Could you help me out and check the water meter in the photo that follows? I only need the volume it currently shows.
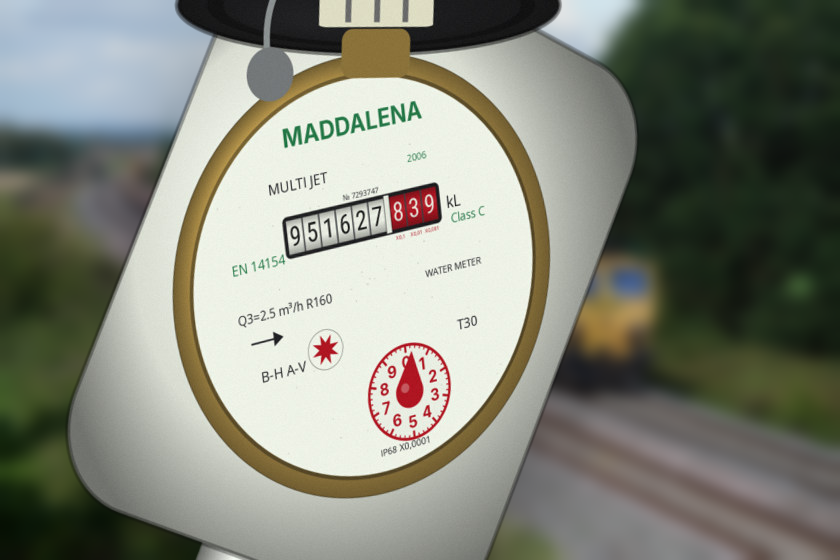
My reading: 951627.8390 kL
